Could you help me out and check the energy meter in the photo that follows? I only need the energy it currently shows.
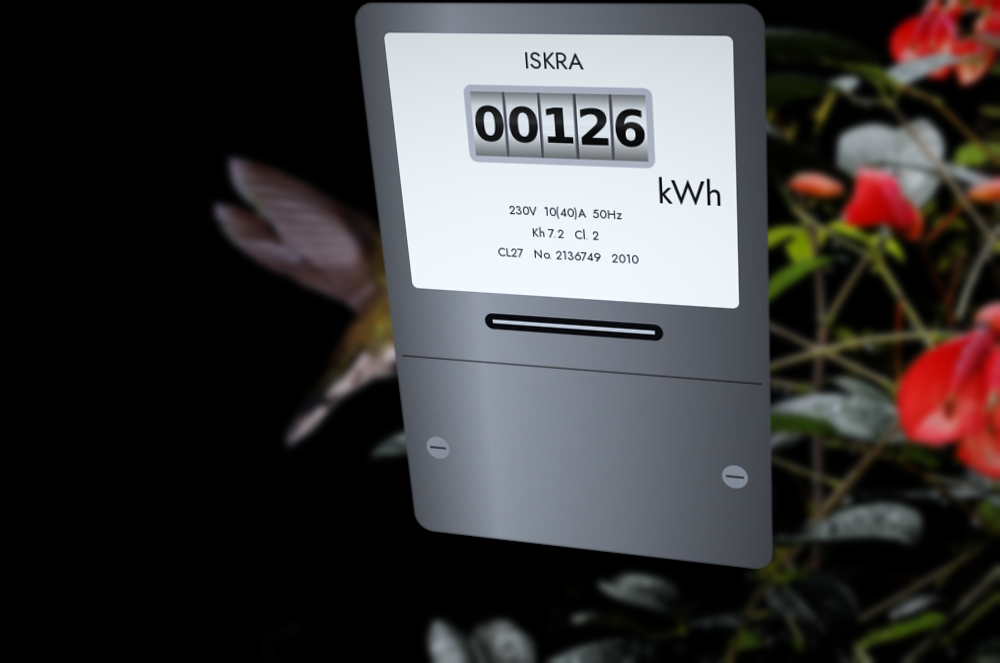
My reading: 126 kWh
